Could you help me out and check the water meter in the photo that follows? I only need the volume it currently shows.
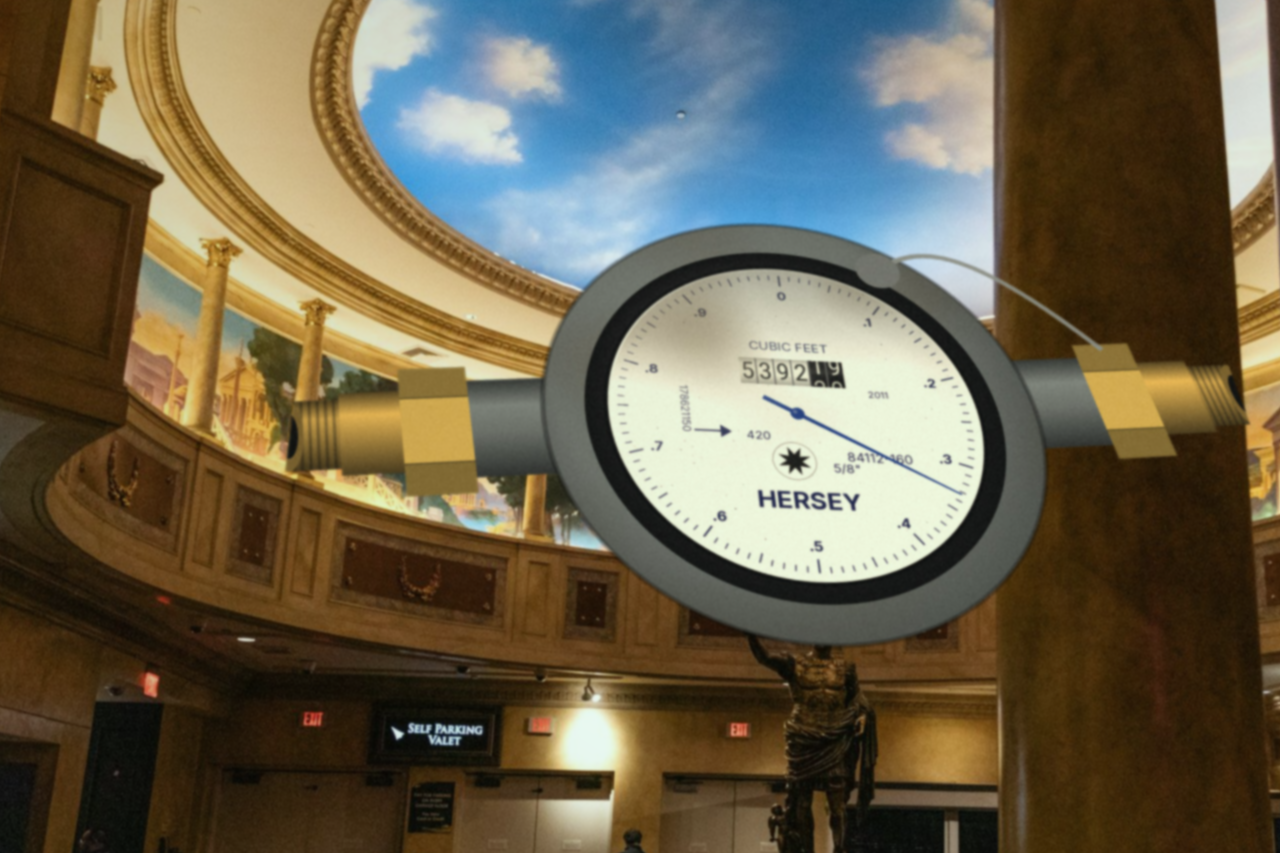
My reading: 539219.33 ft³
